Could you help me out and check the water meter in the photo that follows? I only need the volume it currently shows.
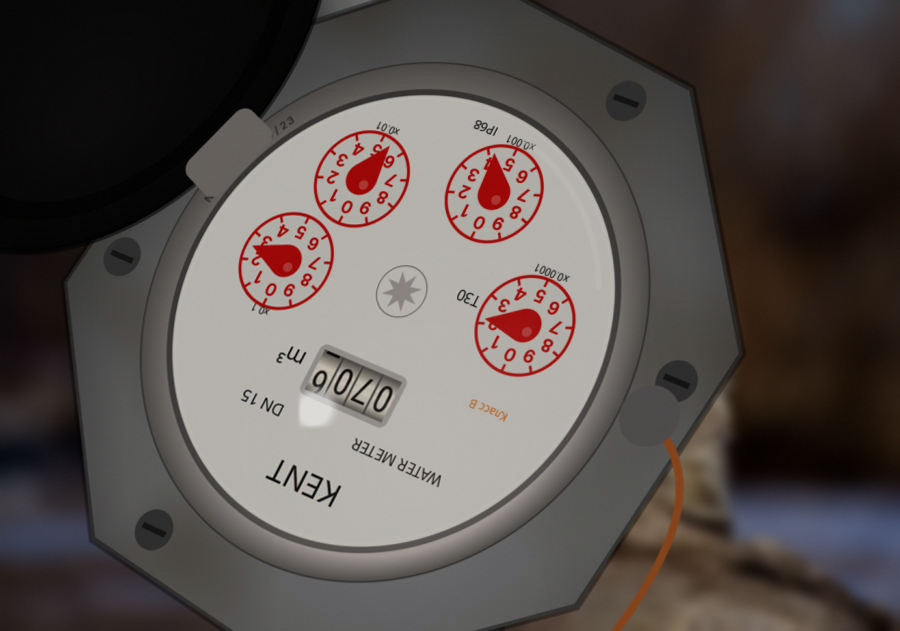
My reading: 706.2542 m³
